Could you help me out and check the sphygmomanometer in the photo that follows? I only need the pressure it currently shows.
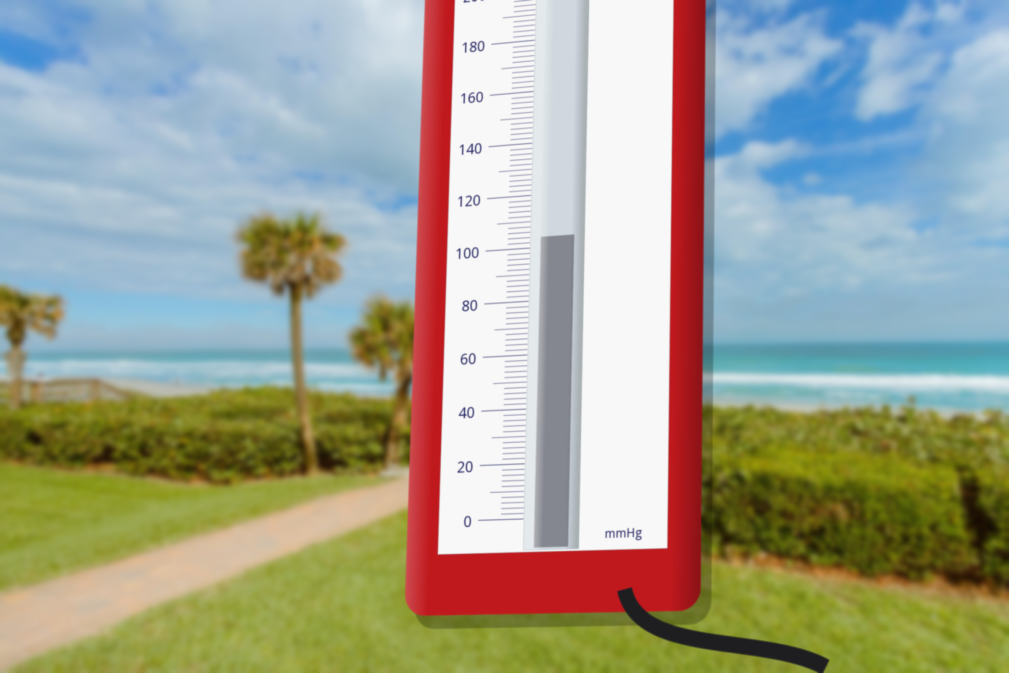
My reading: 104 mmHg
